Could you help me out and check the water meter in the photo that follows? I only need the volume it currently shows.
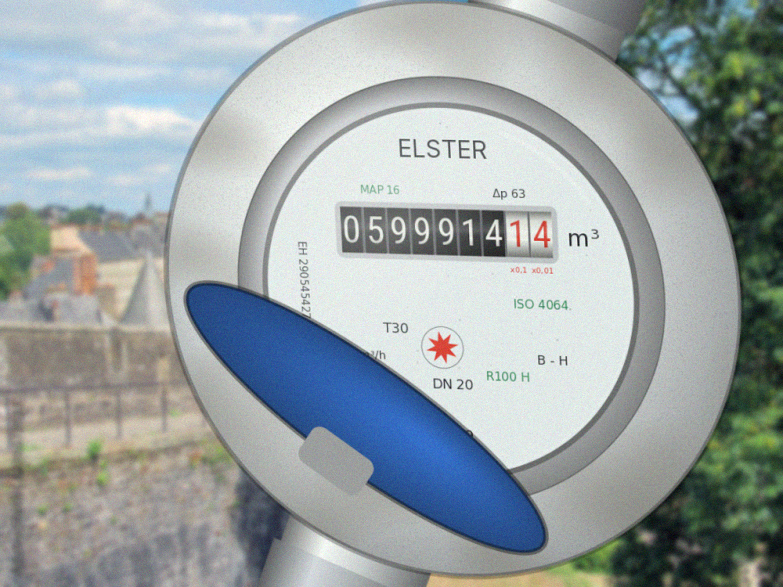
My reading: 599914.14 m³
